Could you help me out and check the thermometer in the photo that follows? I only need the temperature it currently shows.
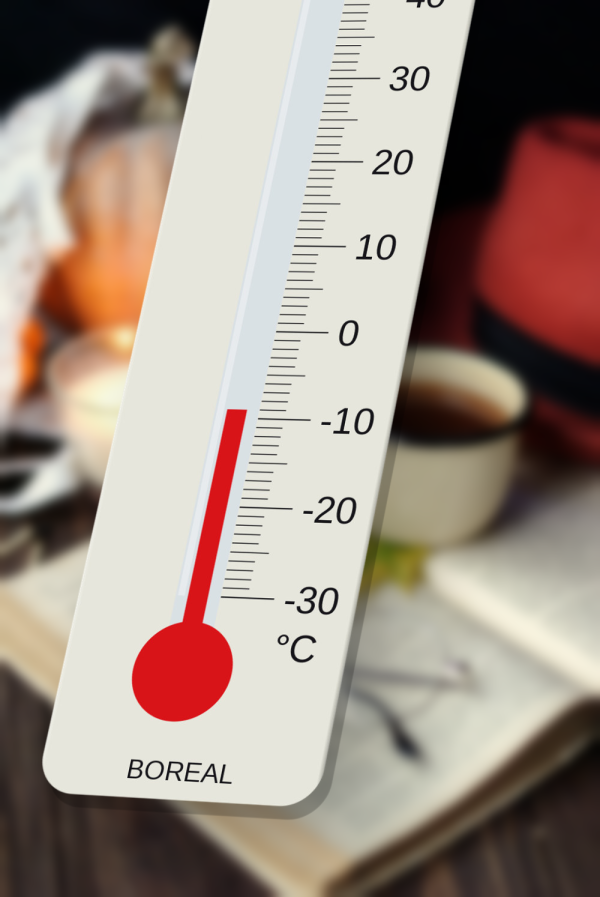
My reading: -9 °C
